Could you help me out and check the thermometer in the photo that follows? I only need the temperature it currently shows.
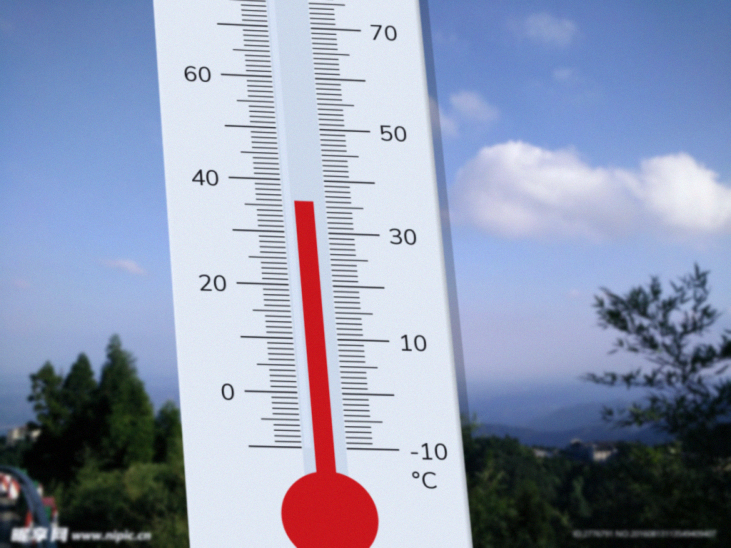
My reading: 36 °C
